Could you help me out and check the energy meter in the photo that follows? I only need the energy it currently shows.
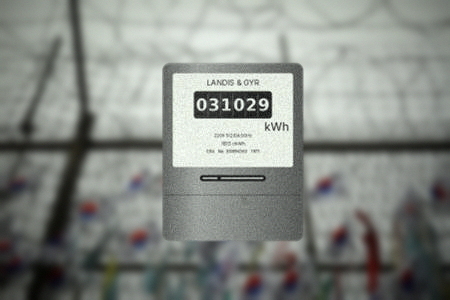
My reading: 31029 kWh
